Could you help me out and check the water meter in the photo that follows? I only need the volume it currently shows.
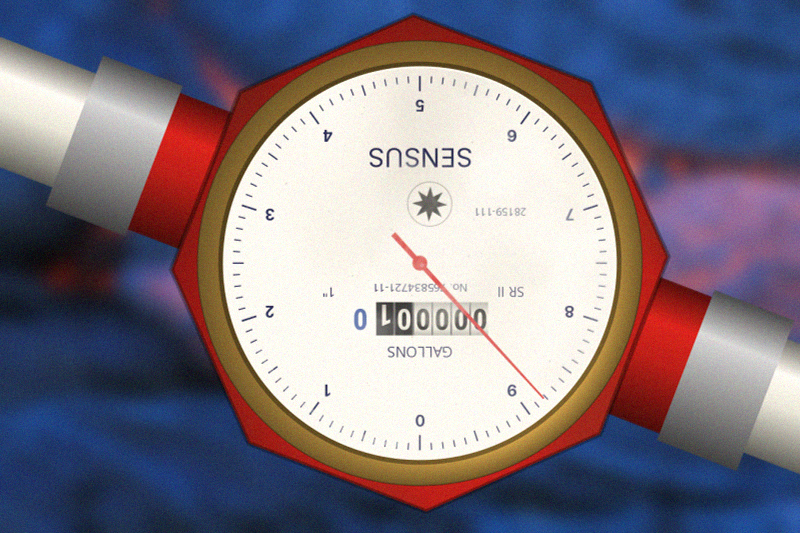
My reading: 8.8 gal
